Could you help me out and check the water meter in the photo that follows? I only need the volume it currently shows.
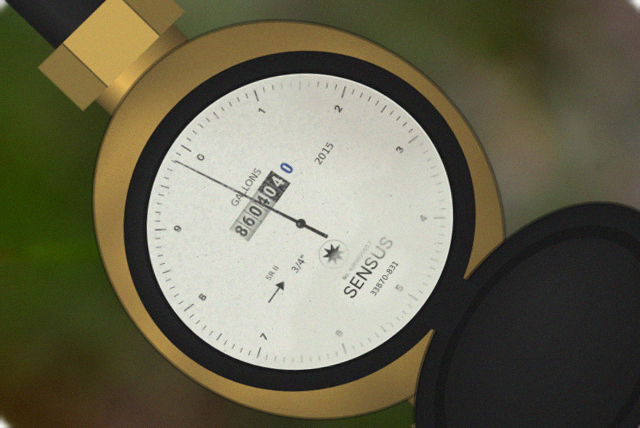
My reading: 8604039.8 gal
